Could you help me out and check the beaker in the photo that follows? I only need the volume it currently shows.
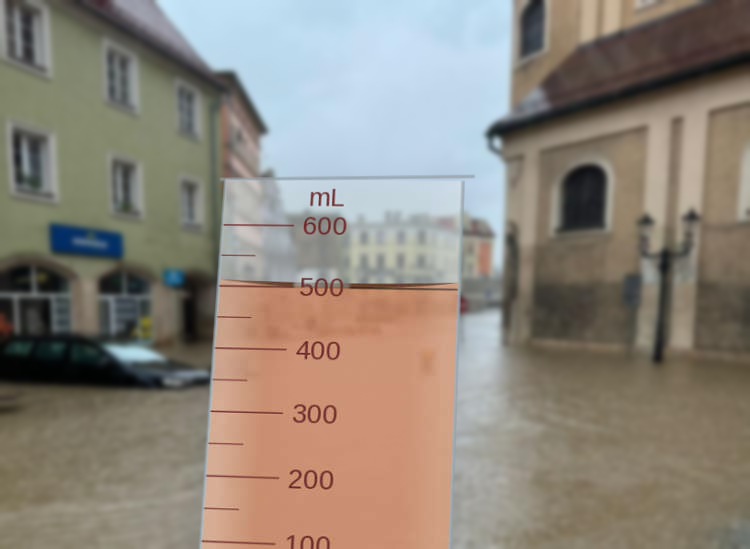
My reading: 500 mL
